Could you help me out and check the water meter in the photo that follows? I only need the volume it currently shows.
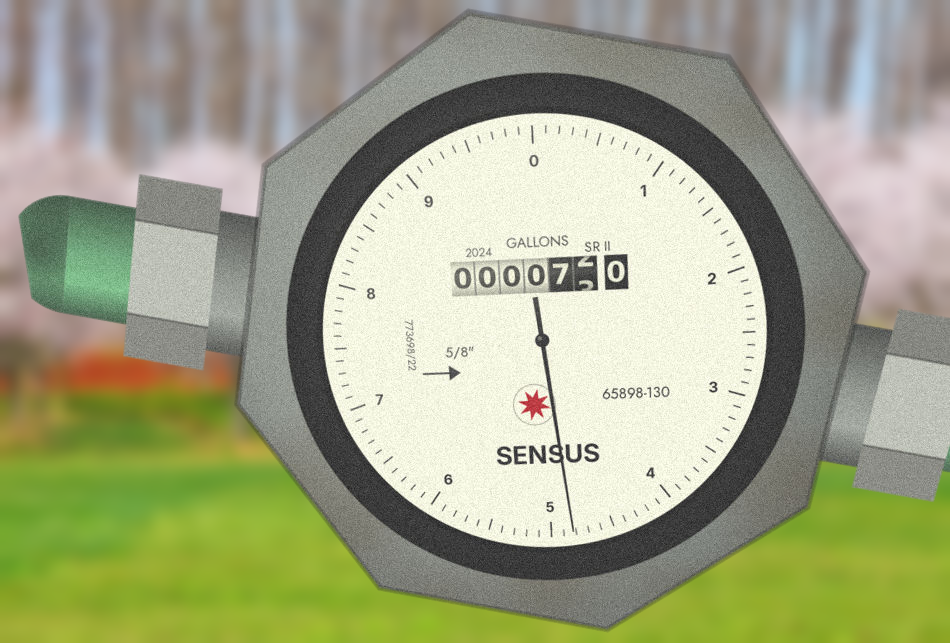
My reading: 724.8 gal
